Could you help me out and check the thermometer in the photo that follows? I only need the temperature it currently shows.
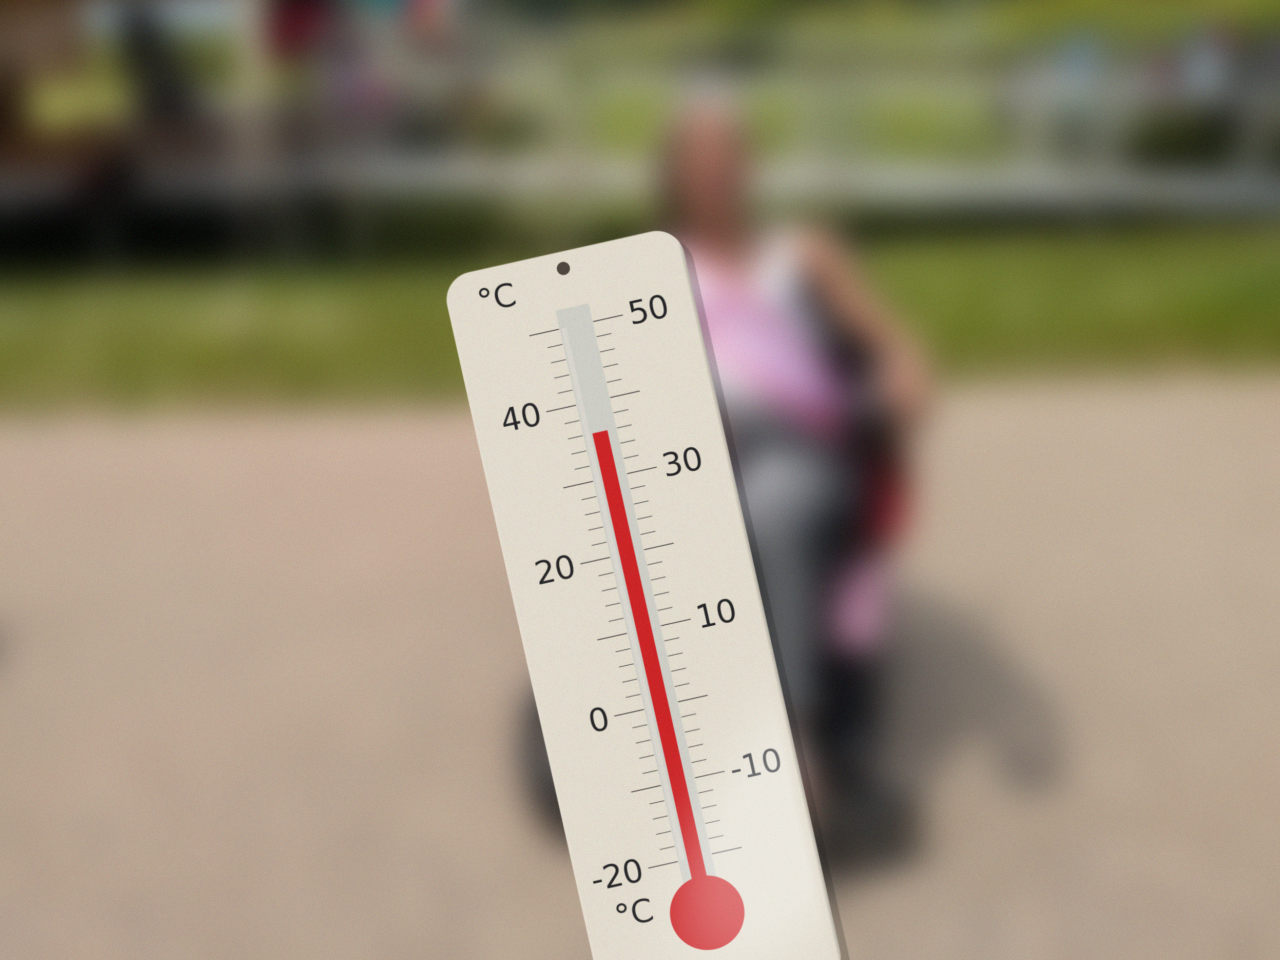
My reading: 36 °C
